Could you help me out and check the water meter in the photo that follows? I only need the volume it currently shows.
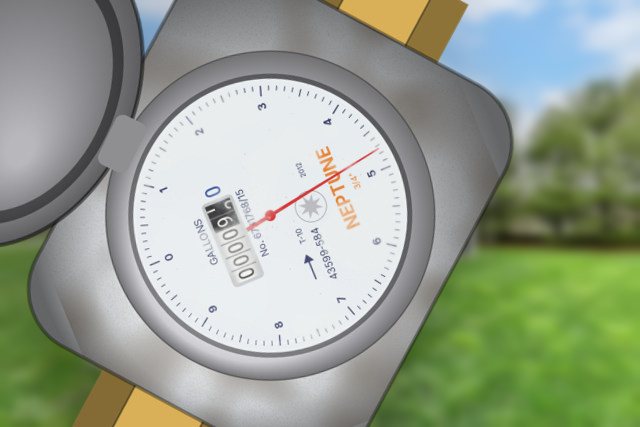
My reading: 914.7 gal
